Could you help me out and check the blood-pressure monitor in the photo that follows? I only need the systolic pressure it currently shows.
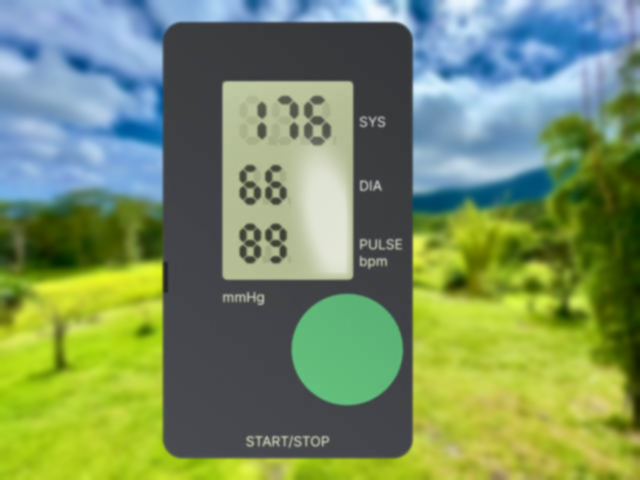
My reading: 176 mmHg
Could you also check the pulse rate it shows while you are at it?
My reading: 89 bpm
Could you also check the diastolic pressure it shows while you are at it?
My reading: 66 mmHg
